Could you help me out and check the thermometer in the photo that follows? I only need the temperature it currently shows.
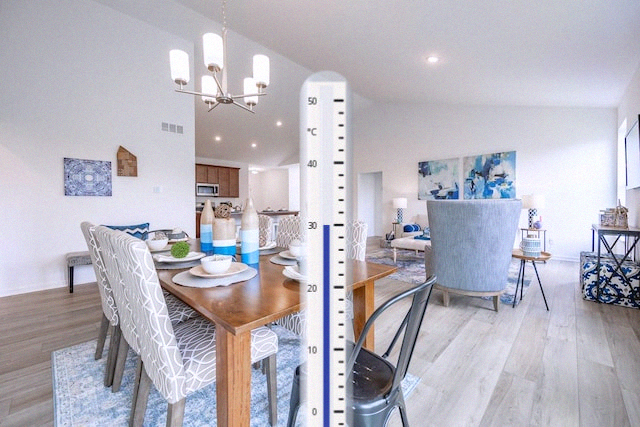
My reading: 30 °C
